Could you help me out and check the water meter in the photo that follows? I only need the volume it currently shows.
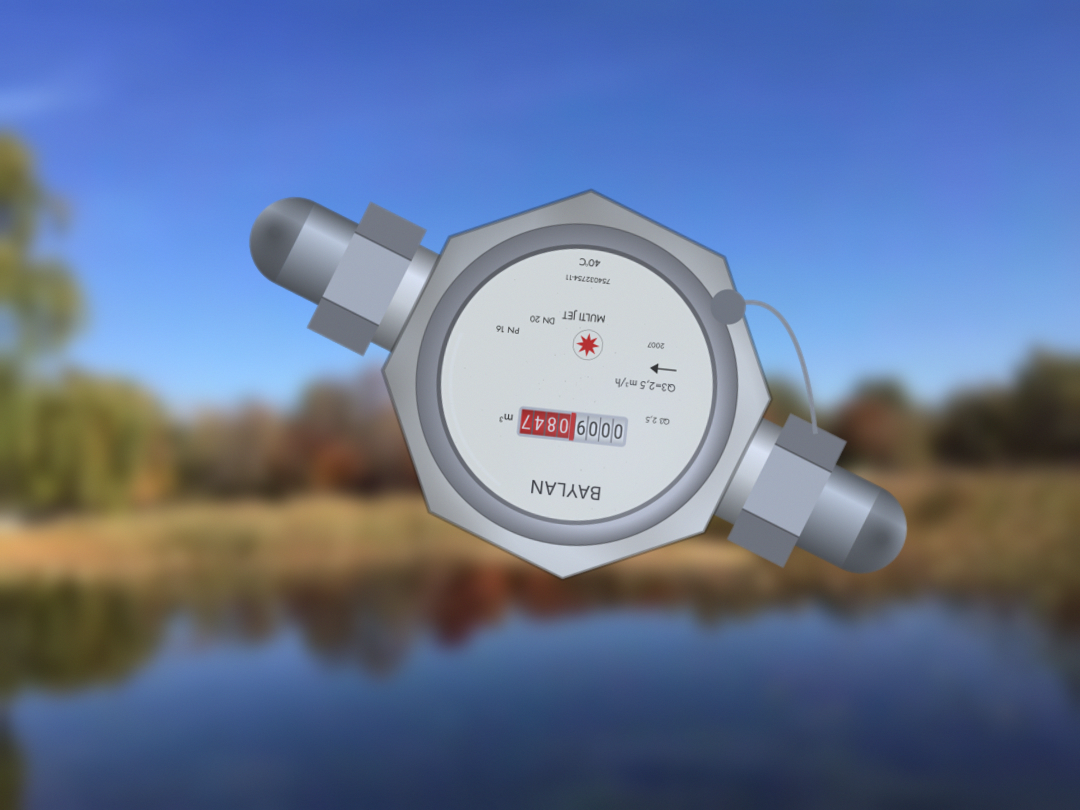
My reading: 9.0847 m³
